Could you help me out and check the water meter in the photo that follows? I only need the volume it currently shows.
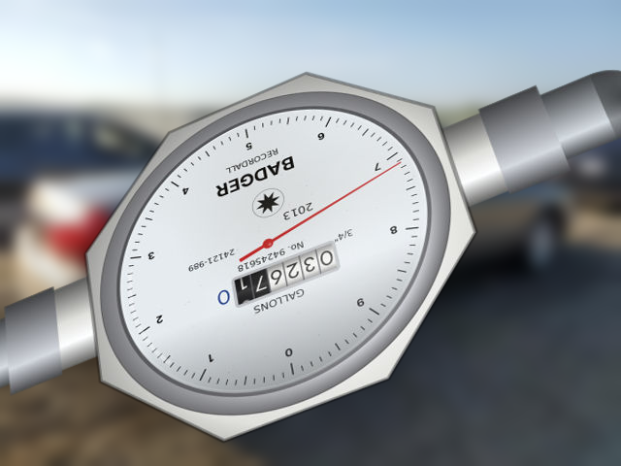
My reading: 326707.1 gal
